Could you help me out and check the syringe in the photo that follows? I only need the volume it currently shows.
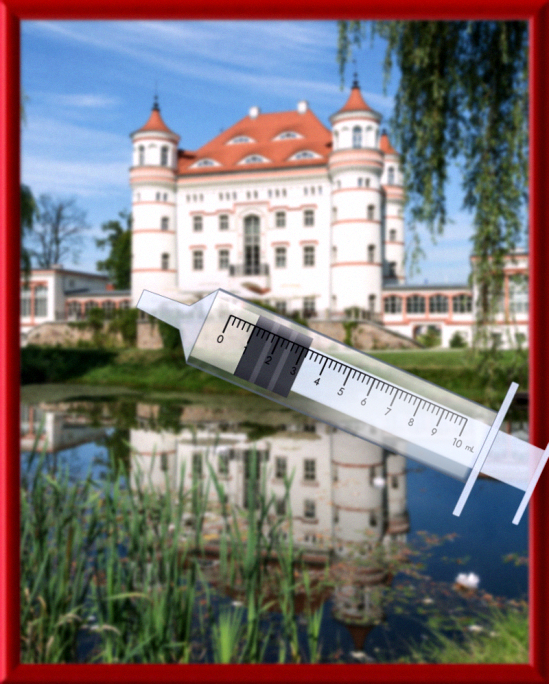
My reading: 1 mL
